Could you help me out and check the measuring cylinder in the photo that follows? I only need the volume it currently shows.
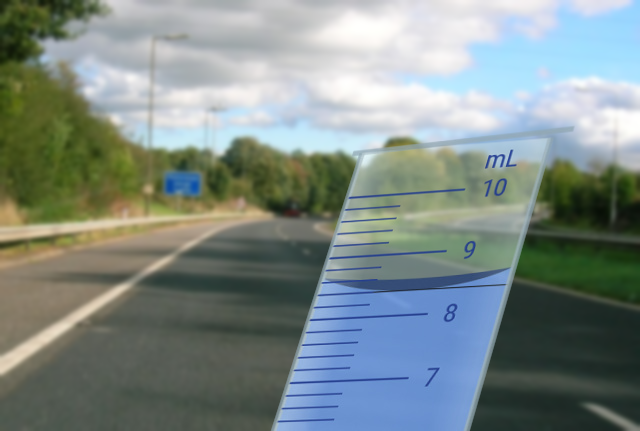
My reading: 8.4 mL
